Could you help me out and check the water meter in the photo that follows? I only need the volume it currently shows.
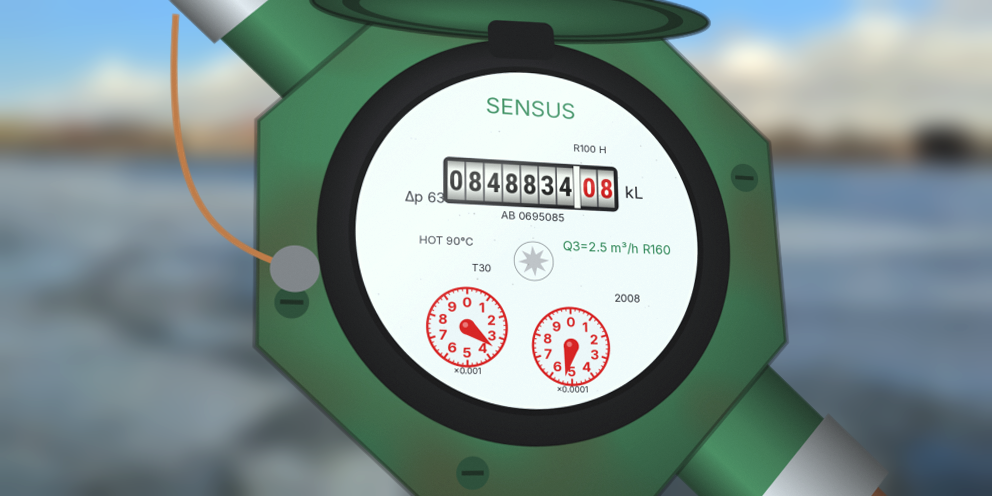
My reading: 848834.0835 kL
